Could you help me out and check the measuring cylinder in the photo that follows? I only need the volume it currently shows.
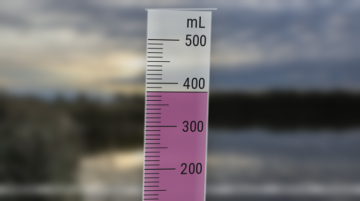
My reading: 380 mL
